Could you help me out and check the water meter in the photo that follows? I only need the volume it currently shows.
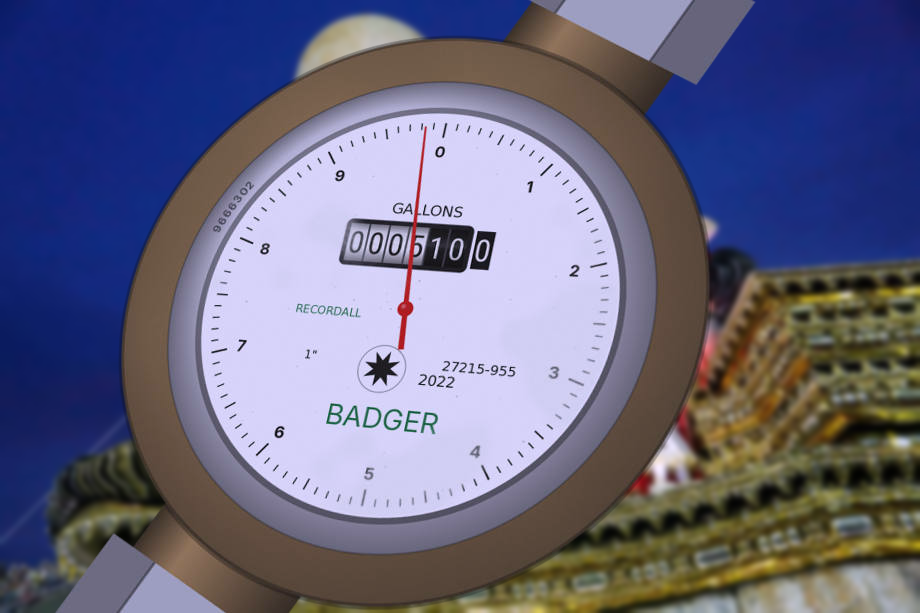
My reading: 5099.8 gal
